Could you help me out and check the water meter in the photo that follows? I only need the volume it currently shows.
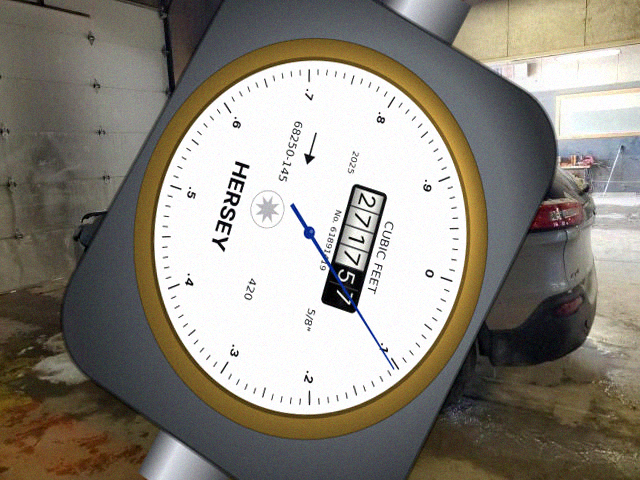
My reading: 271757.10 ft³
